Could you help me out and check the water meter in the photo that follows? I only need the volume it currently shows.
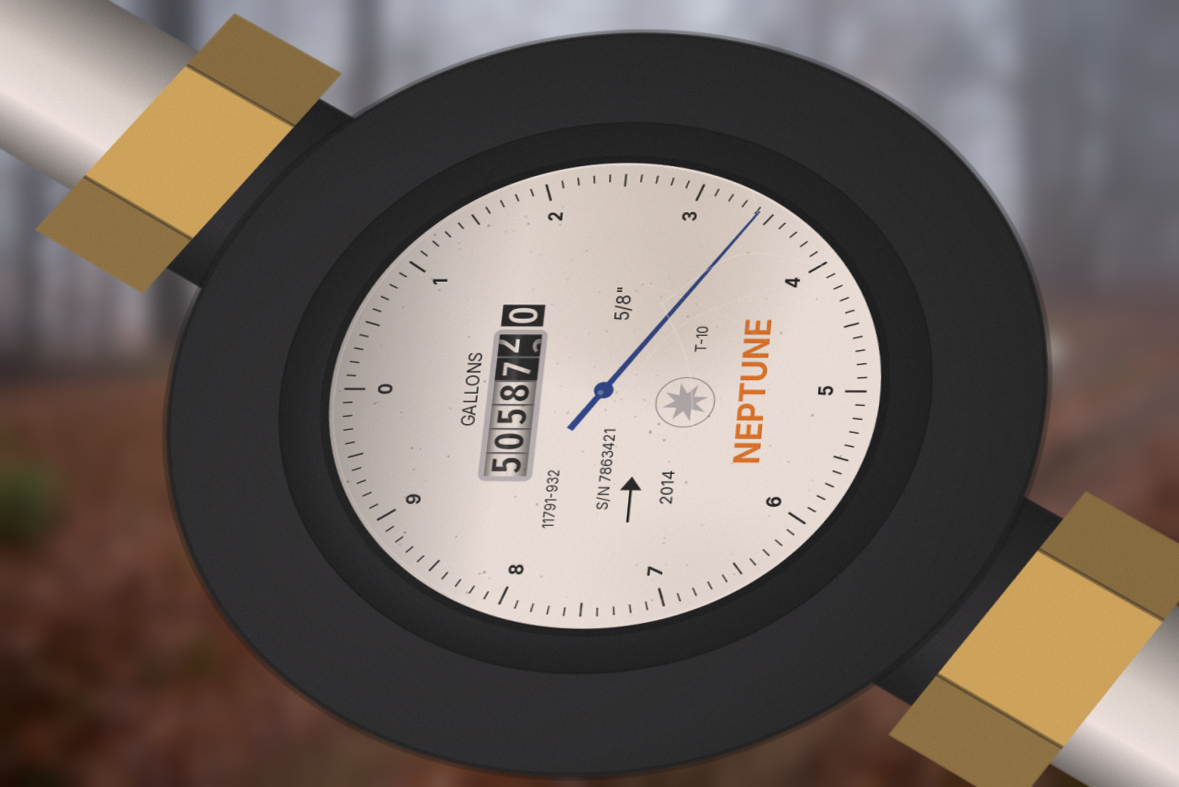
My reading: 5058723.4 gal
